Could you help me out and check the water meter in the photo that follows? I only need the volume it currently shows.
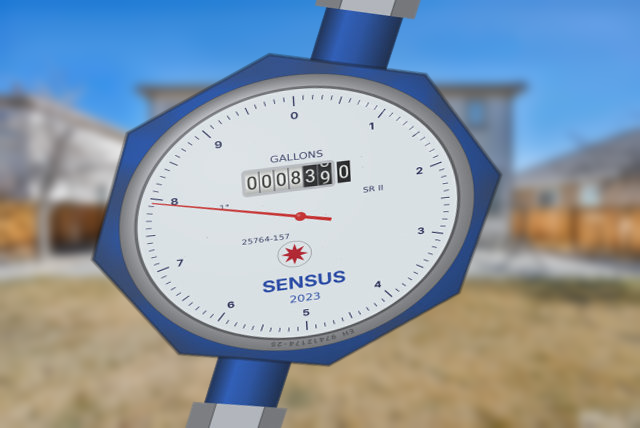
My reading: 8387.9 gal
